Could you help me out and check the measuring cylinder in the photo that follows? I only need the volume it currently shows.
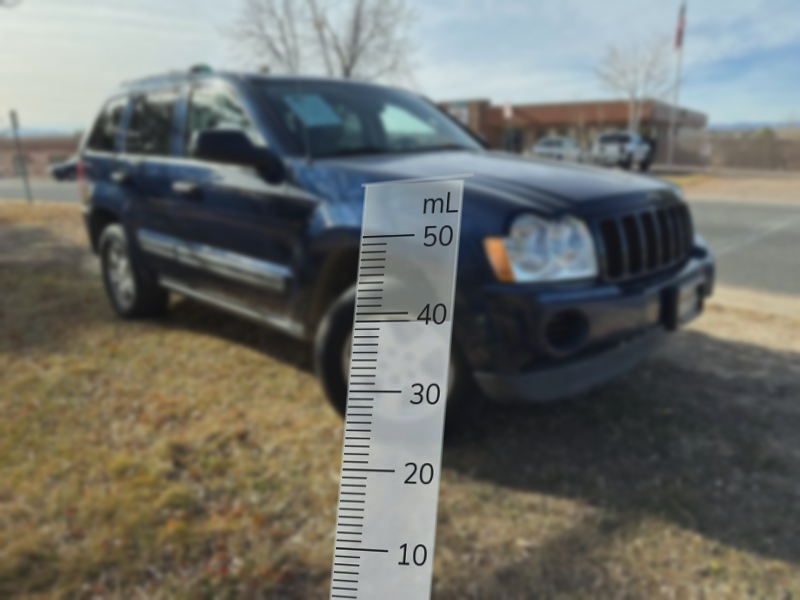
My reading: 39 mL
